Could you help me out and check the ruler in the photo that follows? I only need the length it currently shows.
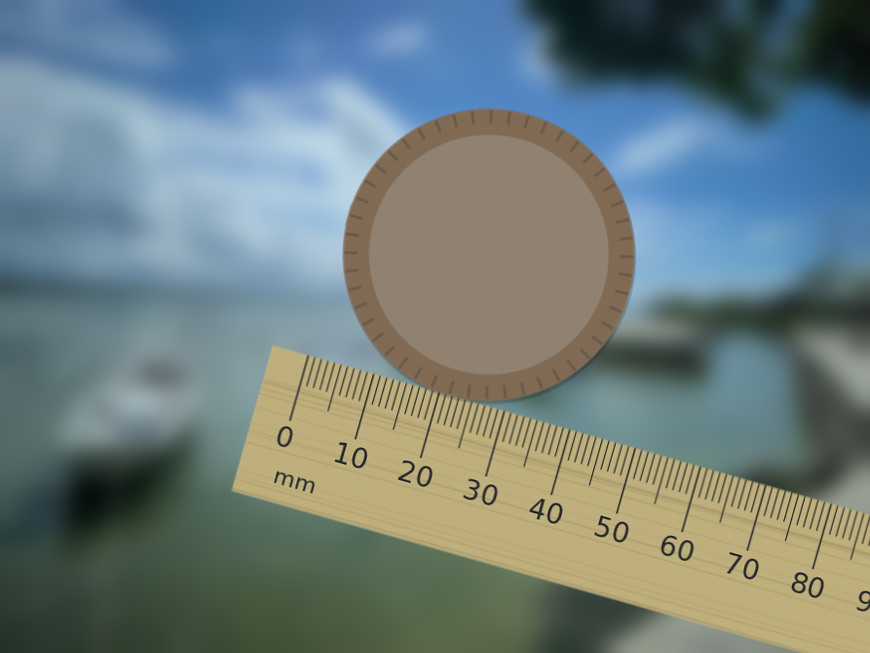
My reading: 43 mm
